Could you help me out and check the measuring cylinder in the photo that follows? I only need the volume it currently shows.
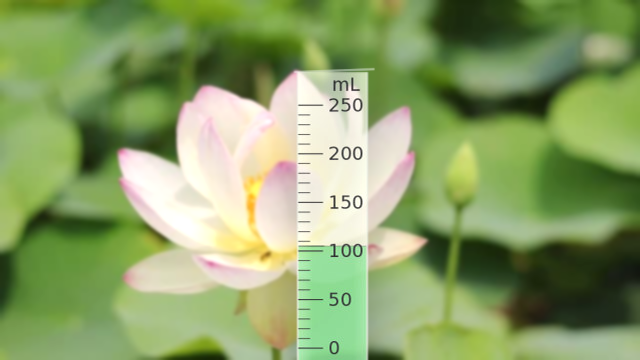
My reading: 105 mL
